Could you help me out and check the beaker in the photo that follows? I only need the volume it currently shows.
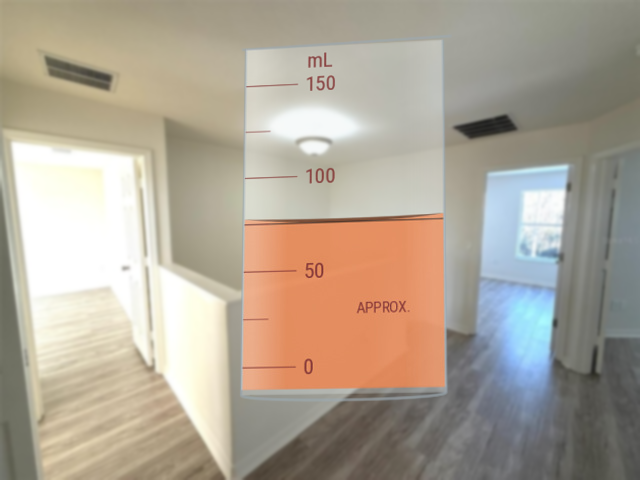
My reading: 75 mL
